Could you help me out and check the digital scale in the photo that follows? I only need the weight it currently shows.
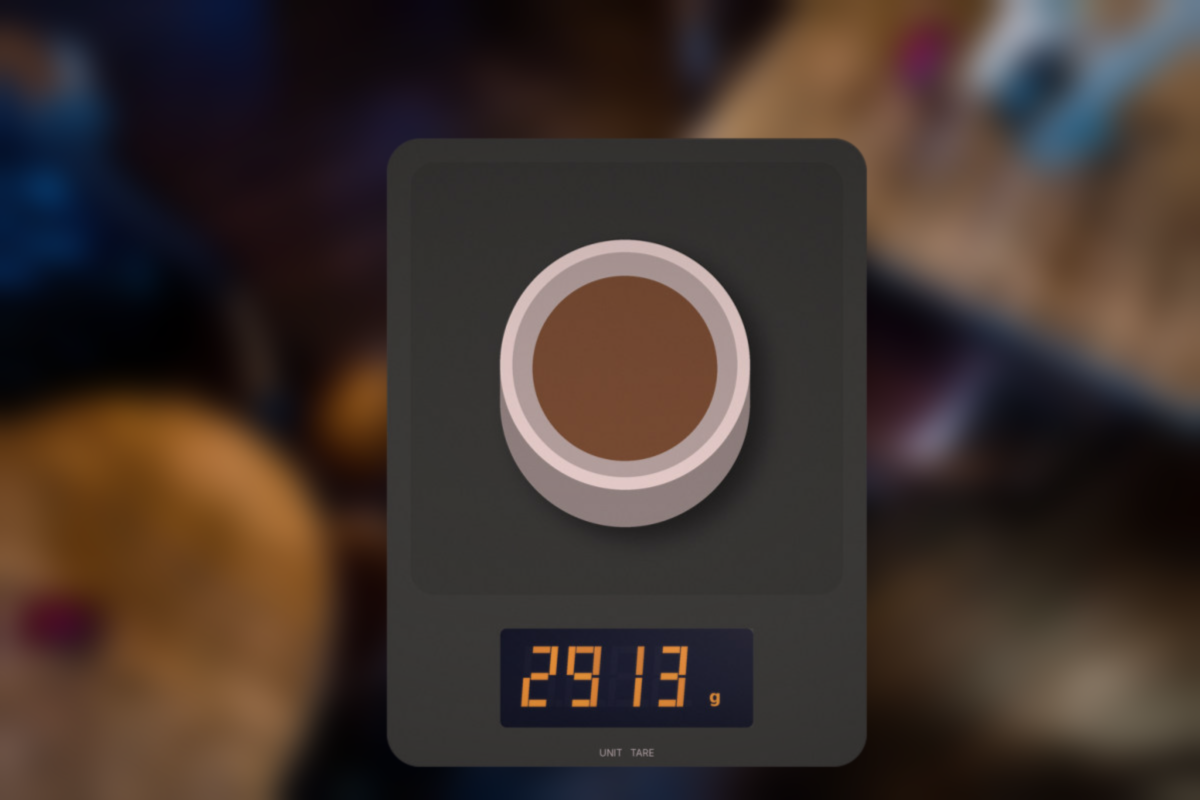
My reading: 2913 g
